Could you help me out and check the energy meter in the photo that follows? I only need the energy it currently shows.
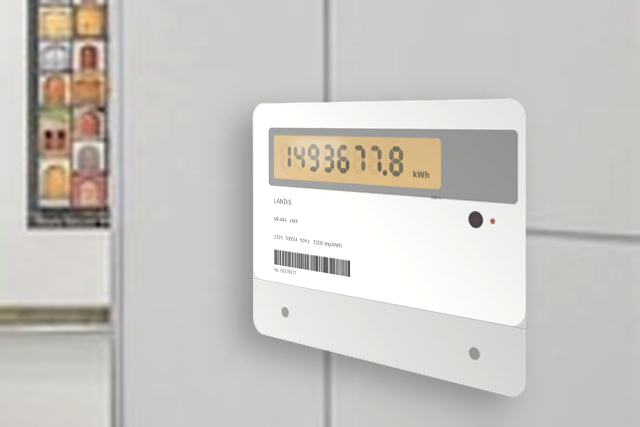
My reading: 1493677.8 kWh
